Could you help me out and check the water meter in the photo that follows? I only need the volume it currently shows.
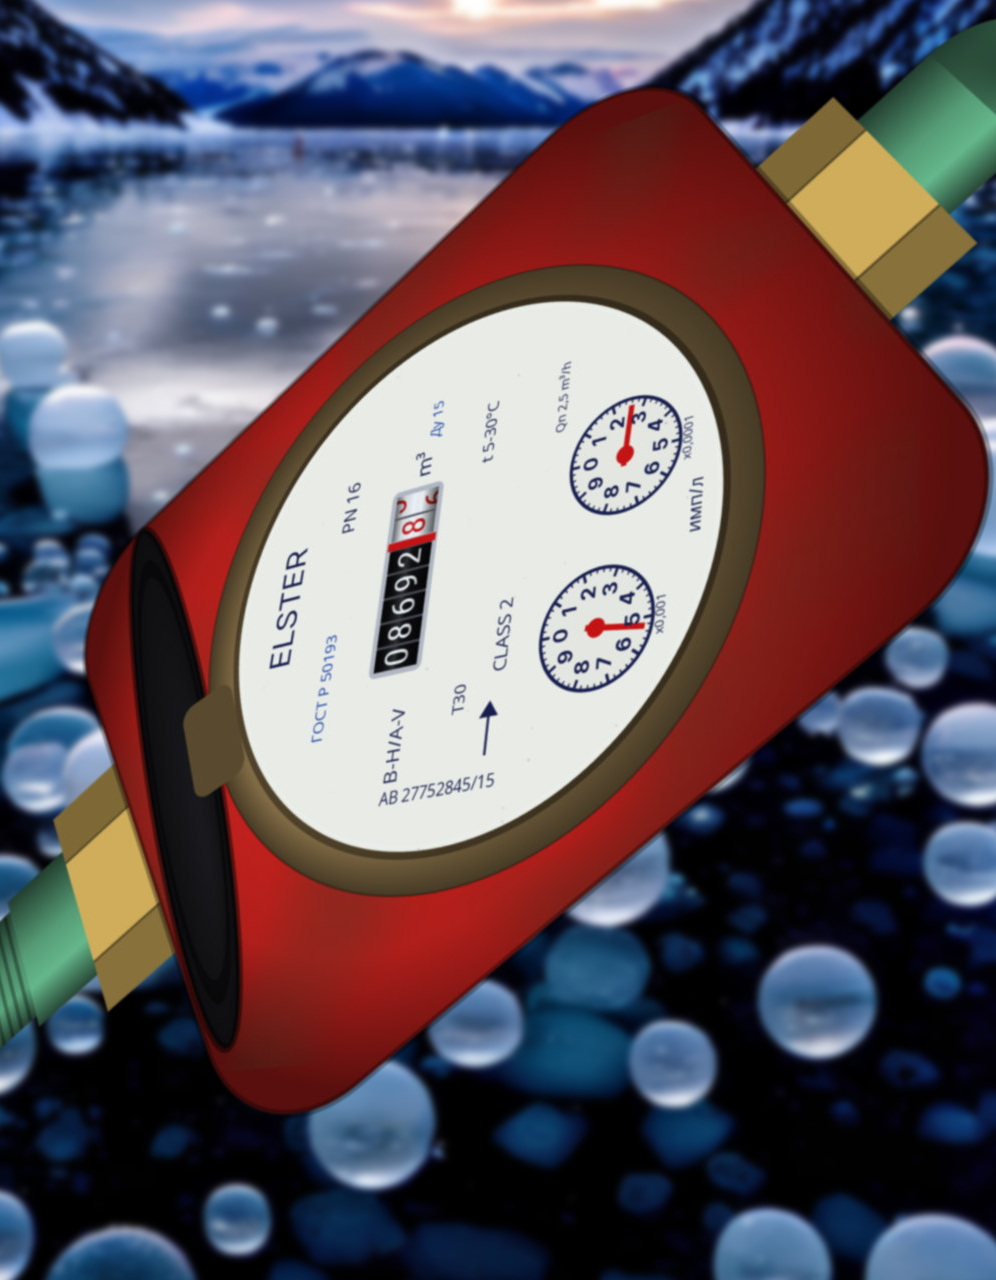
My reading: 8692.8552 m³
